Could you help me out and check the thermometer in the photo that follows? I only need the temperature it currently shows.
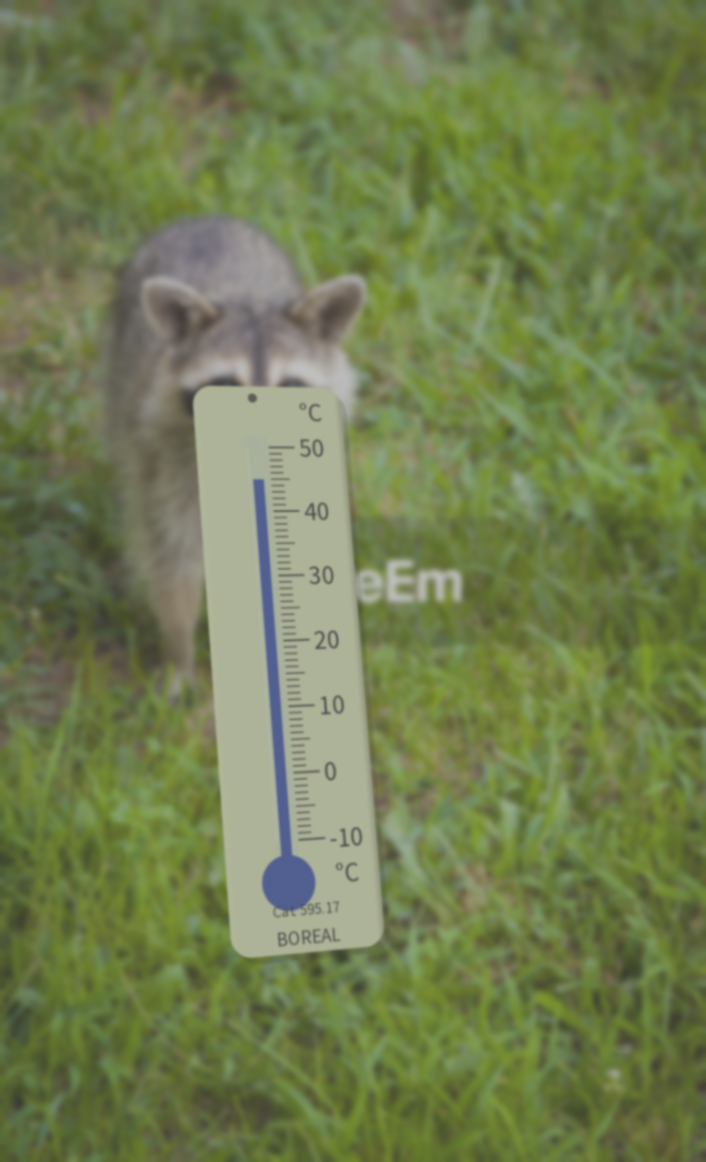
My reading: 45 °C
